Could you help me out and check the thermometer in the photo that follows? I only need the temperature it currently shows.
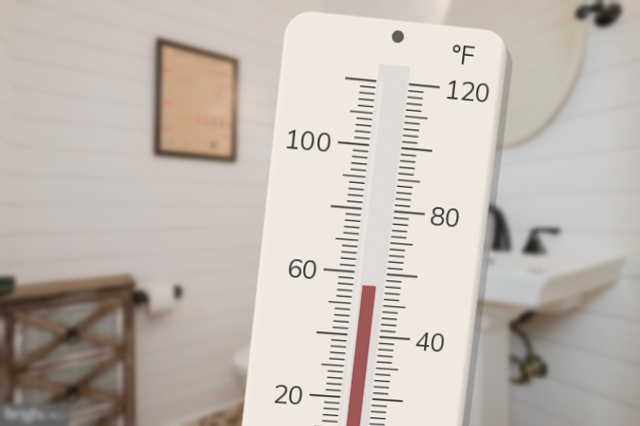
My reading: 56 °F
